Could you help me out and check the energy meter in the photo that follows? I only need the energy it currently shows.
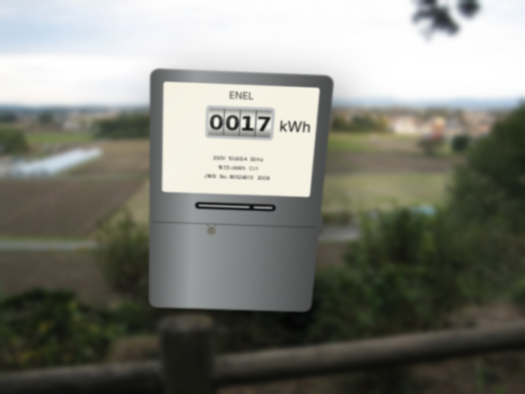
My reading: 17 kWh
